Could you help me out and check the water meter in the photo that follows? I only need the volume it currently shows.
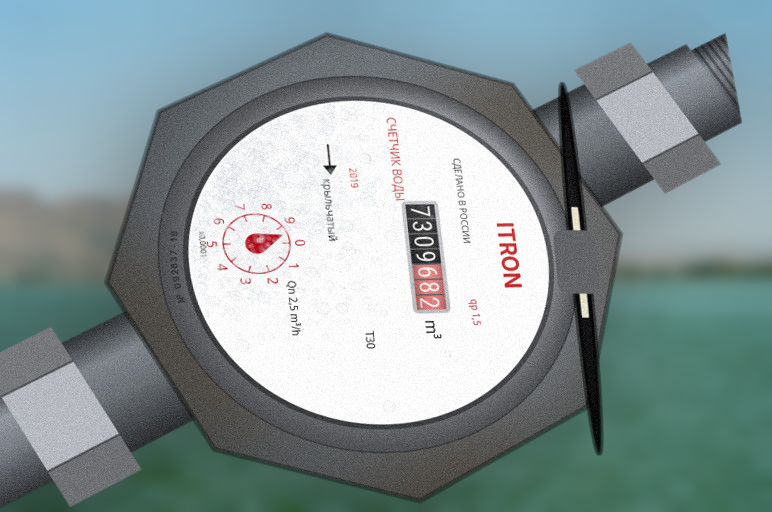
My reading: 7309.6819 m³
